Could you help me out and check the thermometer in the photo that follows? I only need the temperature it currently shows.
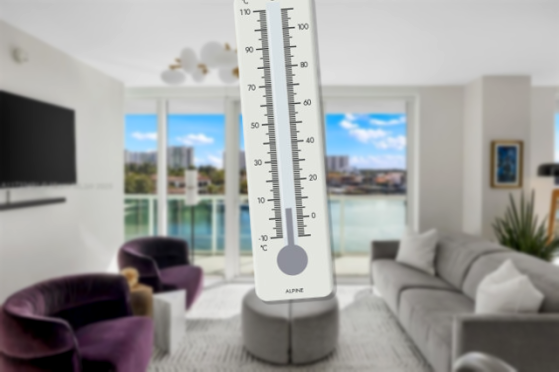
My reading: 5 °C
